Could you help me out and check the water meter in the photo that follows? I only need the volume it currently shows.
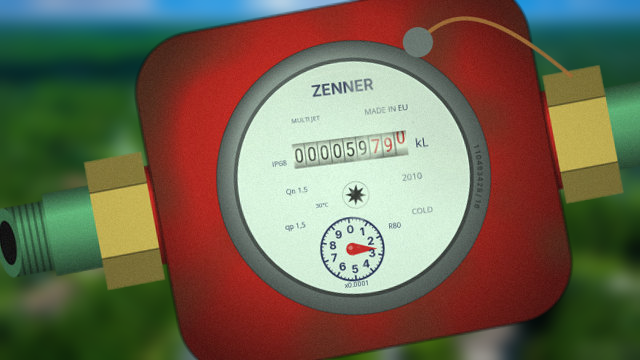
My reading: 59.7902 kL
